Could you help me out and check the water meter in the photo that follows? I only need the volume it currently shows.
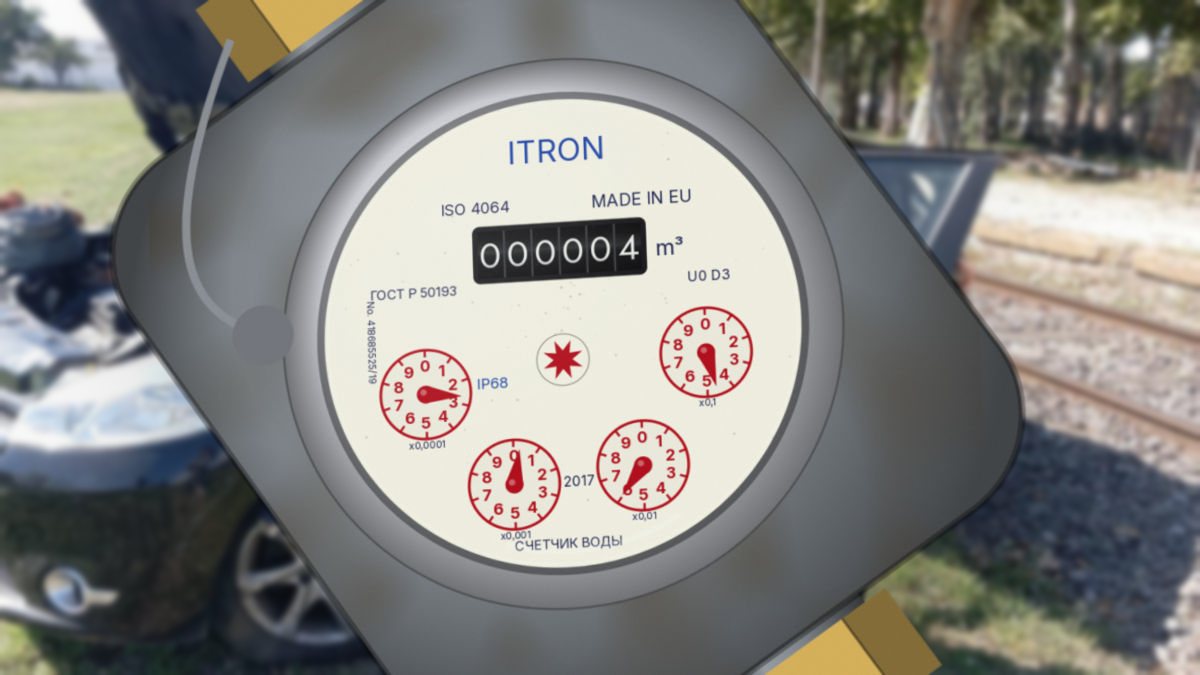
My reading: 4.4602 m³
